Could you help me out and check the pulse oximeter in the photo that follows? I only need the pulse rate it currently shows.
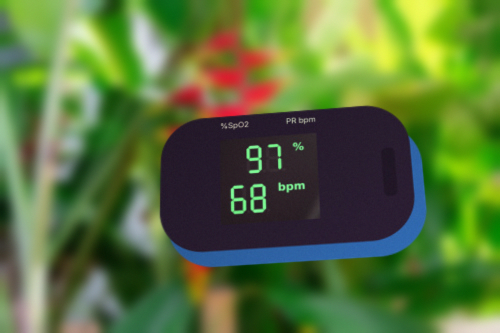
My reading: 68 bpm
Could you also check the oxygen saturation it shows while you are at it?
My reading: 97 %
